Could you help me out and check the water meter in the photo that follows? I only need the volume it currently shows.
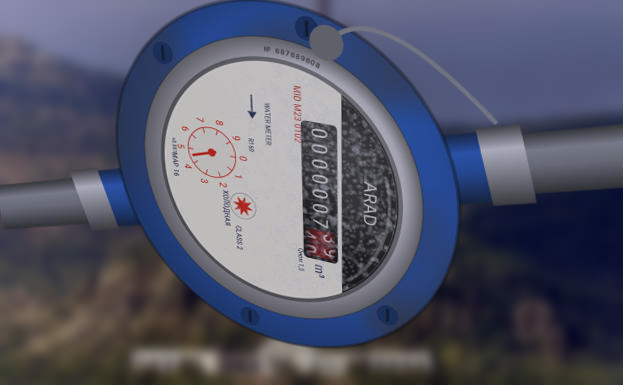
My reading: 7.394 m³
